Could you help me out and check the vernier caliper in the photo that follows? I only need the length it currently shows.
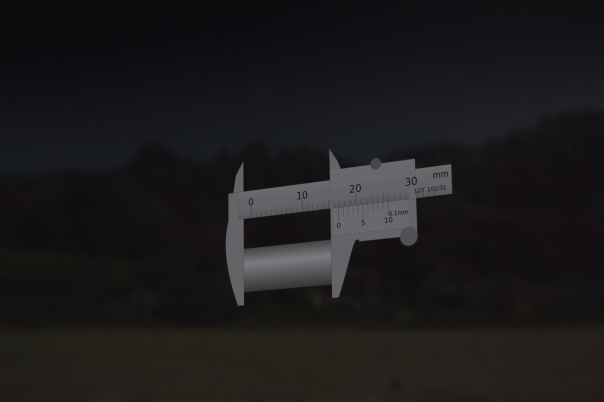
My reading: 16.8 mm
